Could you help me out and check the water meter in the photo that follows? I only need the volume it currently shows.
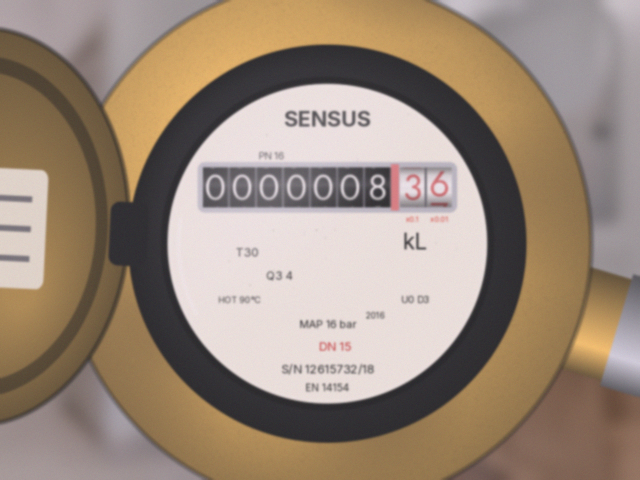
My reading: 8.36 kL
